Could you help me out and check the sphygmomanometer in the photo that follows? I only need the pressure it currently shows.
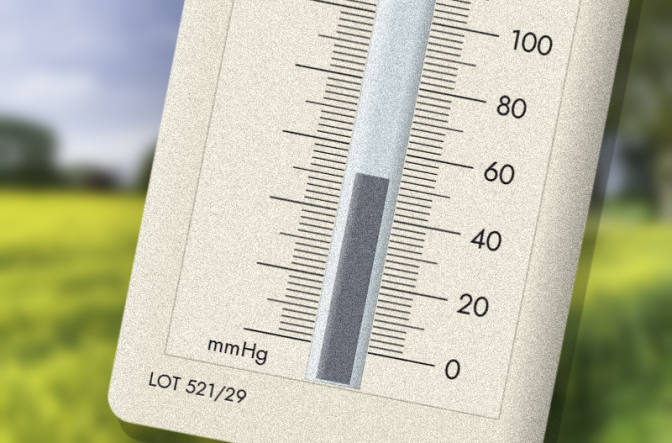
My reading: 52 mmHg
